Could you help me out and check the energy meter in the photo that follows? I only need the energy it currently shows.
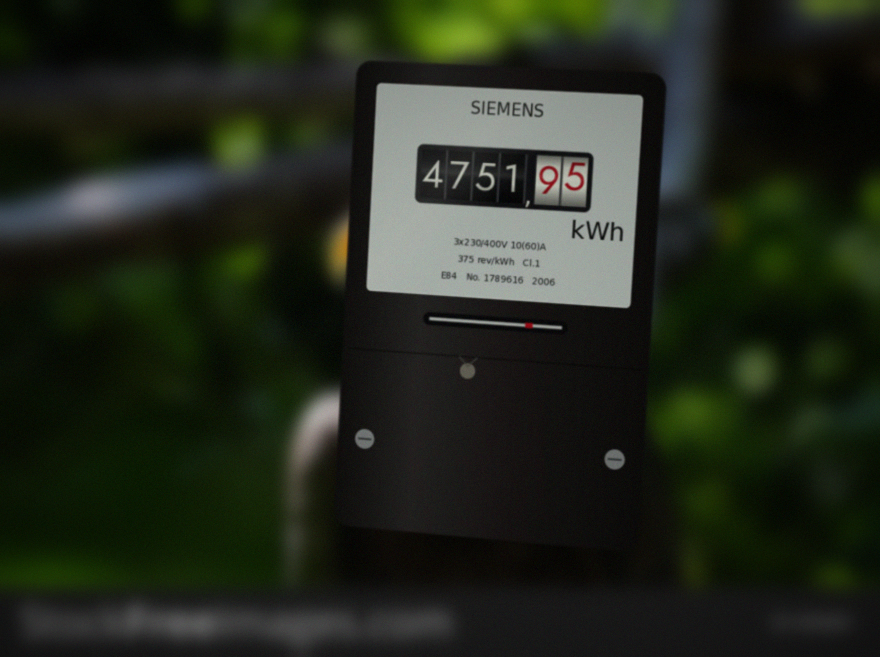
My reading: 4751.95 kWh
